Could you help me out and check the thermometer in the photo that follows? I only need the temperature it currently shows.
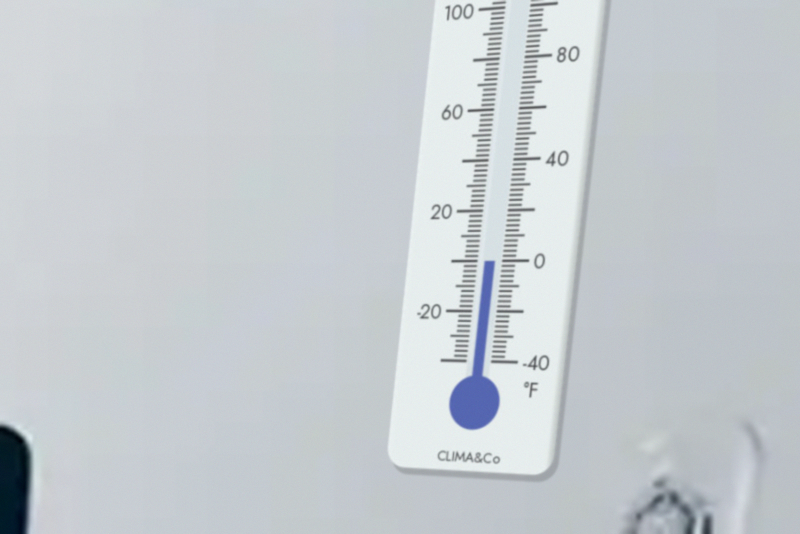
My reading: 0 °F
